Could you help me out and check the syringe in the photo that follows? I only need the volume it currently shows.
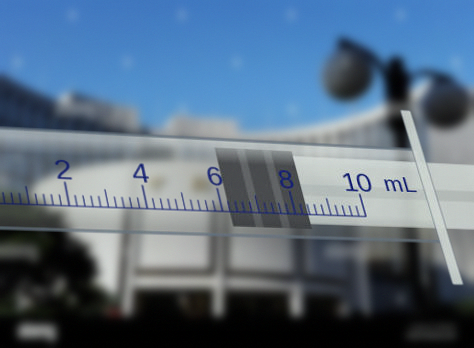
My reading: 6.2 mL
